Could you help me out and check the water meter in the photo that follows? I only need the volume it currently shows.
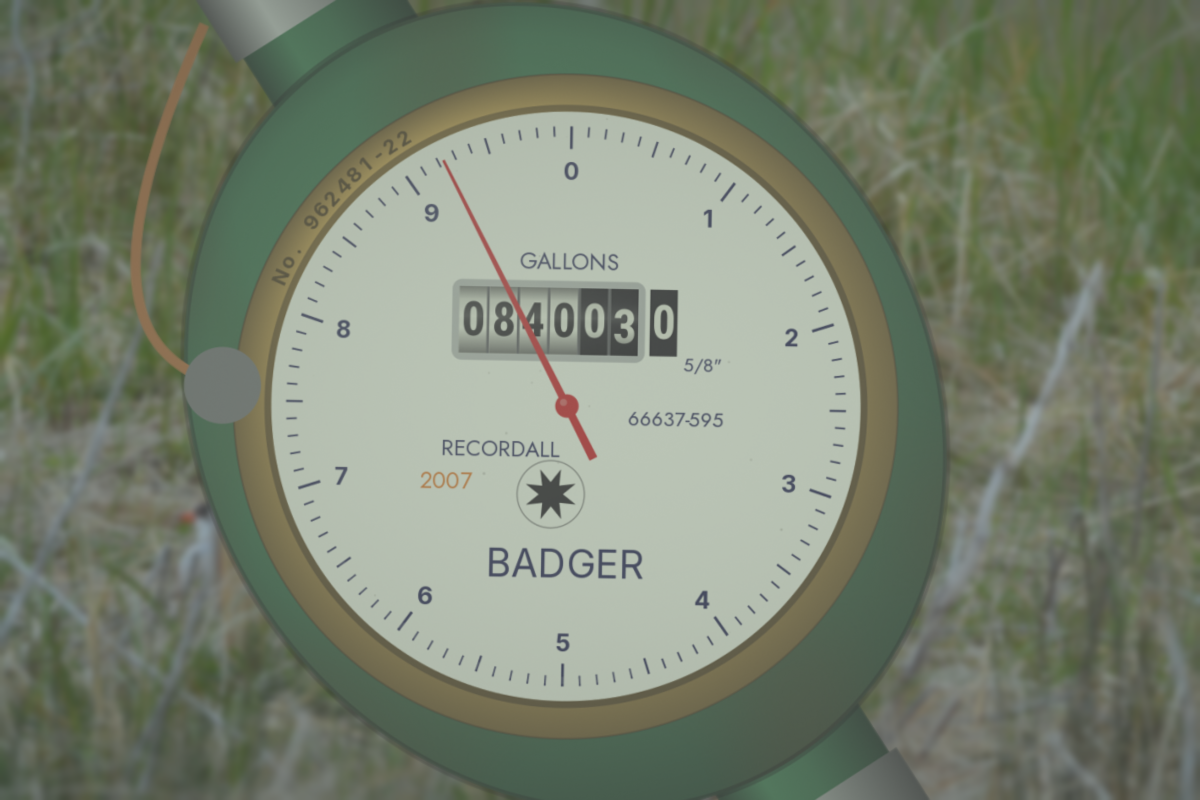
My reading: 840029.2 gal
